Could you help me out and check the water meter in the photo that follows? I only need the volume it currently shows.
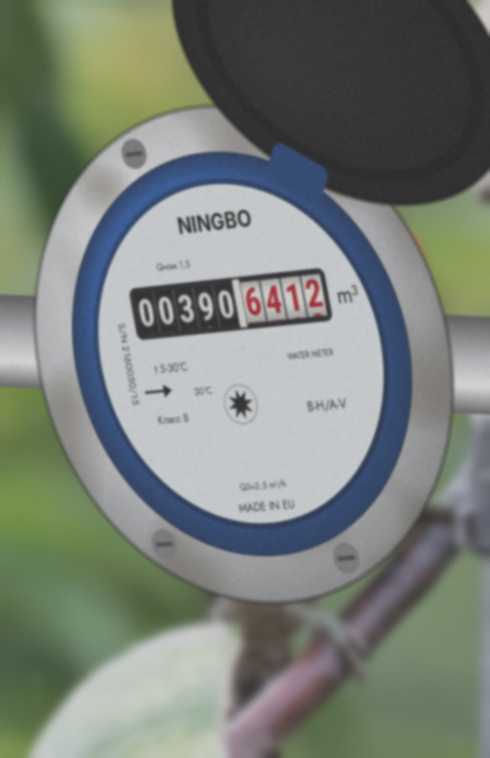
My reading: 390.6412 m³
